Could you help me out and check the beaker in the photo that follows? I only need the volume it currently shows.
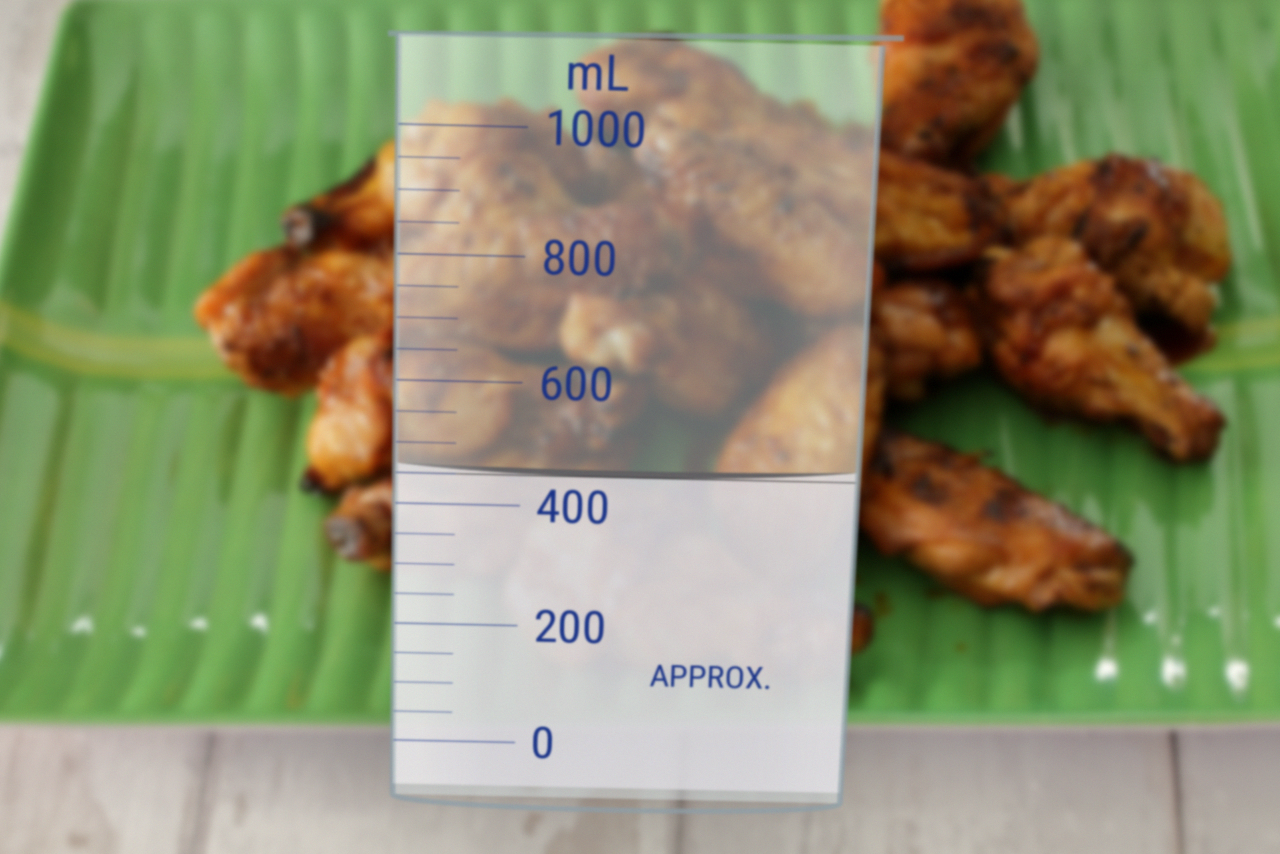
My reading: 450 mL
